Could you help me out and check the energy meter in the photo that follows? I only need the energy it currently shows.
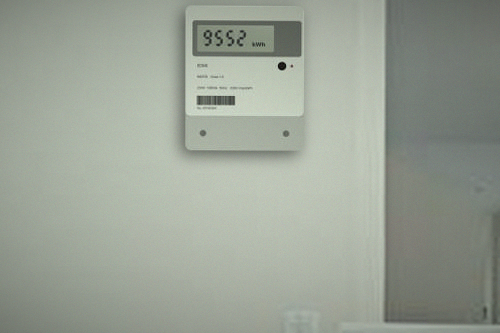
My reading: 9552 kWh
